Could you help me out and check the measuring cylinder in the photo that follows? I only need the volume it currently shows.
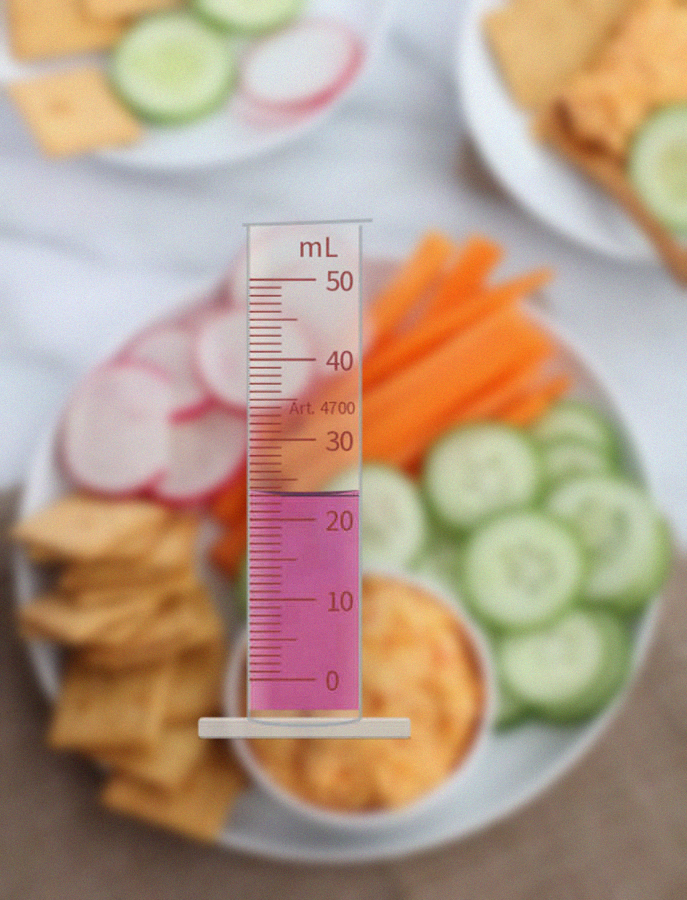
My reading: 23 mL
